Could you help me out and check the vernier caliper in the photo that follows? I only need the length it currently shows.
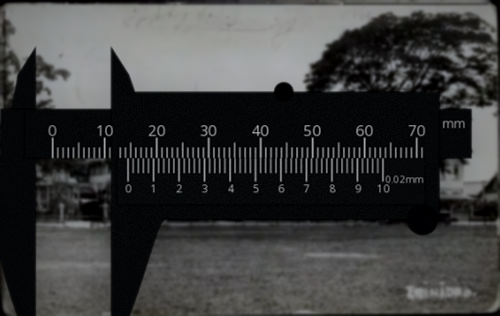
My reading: 14.5 mm
